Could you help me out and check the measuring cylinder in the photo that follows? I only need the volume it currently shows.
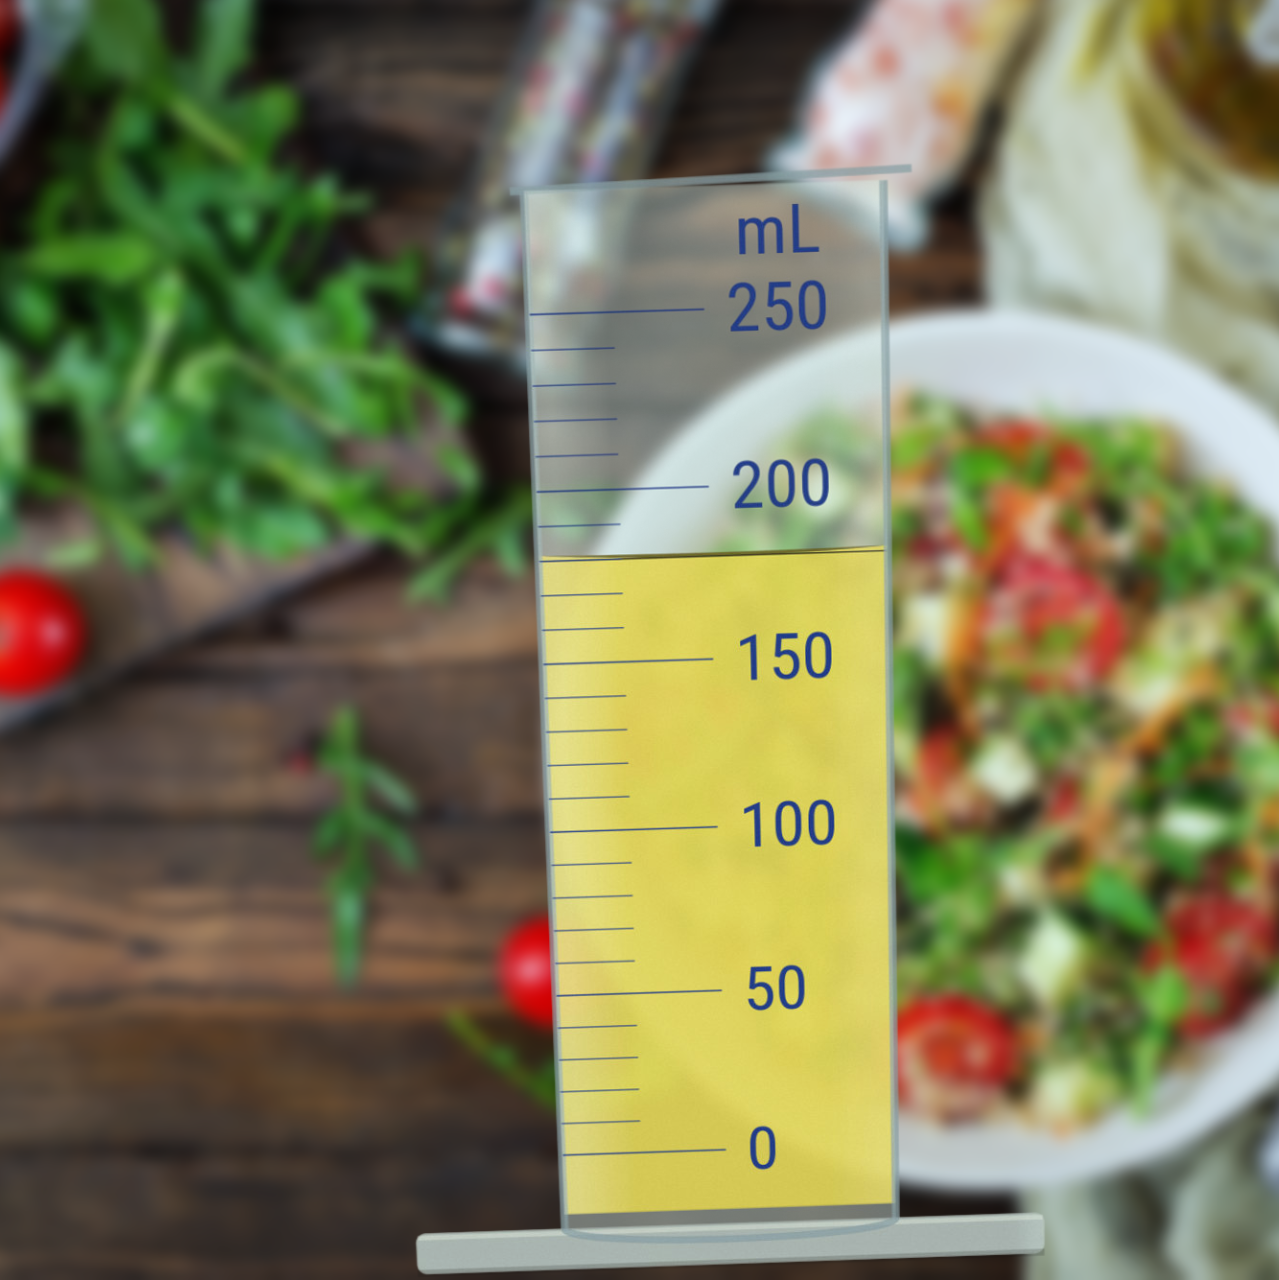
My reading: 180 mL
